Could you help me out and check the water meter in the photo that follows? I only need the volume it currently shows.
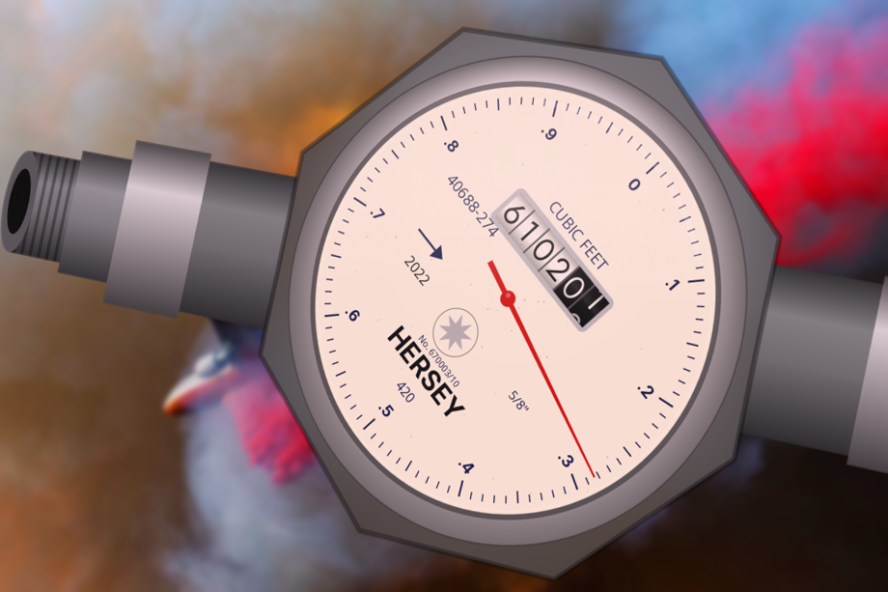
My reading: 610201.28 ft³
